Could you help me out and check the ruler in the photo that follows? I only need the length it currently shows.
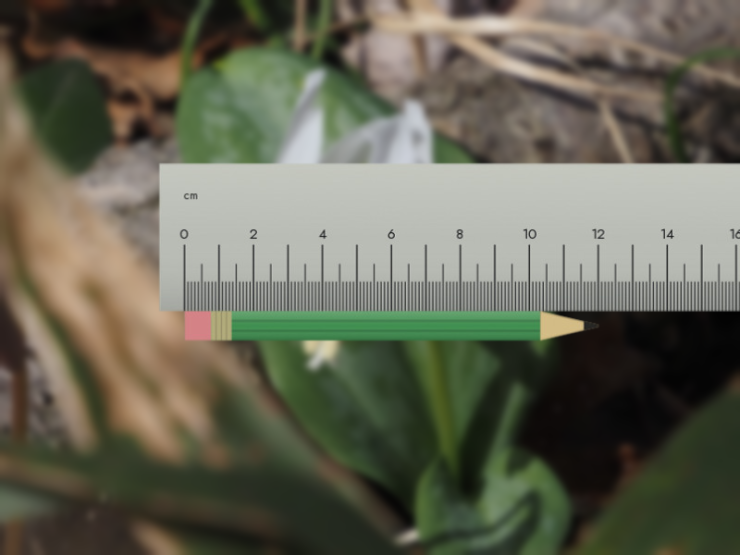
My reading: 12 cm
